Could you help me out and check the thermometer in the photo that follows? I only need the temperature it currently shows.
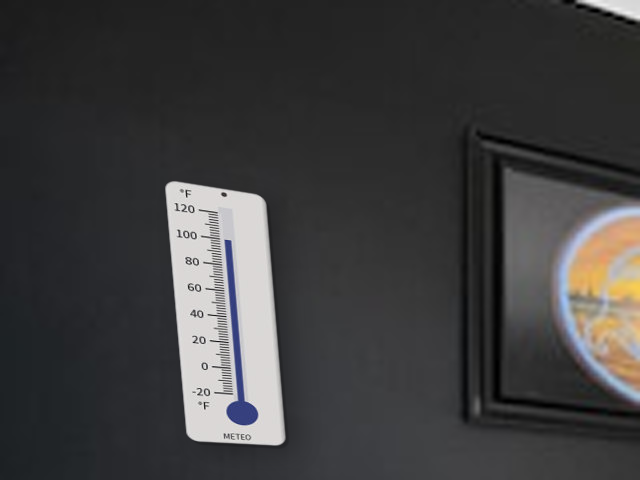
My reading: 100 °F
